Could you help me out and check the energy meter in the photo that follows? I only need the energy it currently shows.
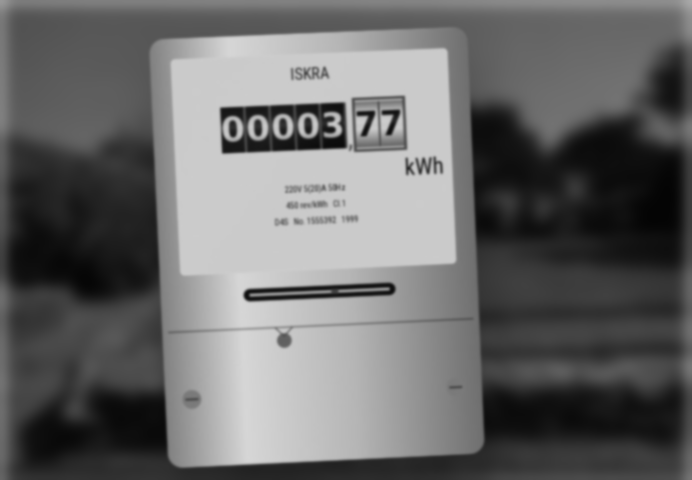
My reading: 3.77 kWh
